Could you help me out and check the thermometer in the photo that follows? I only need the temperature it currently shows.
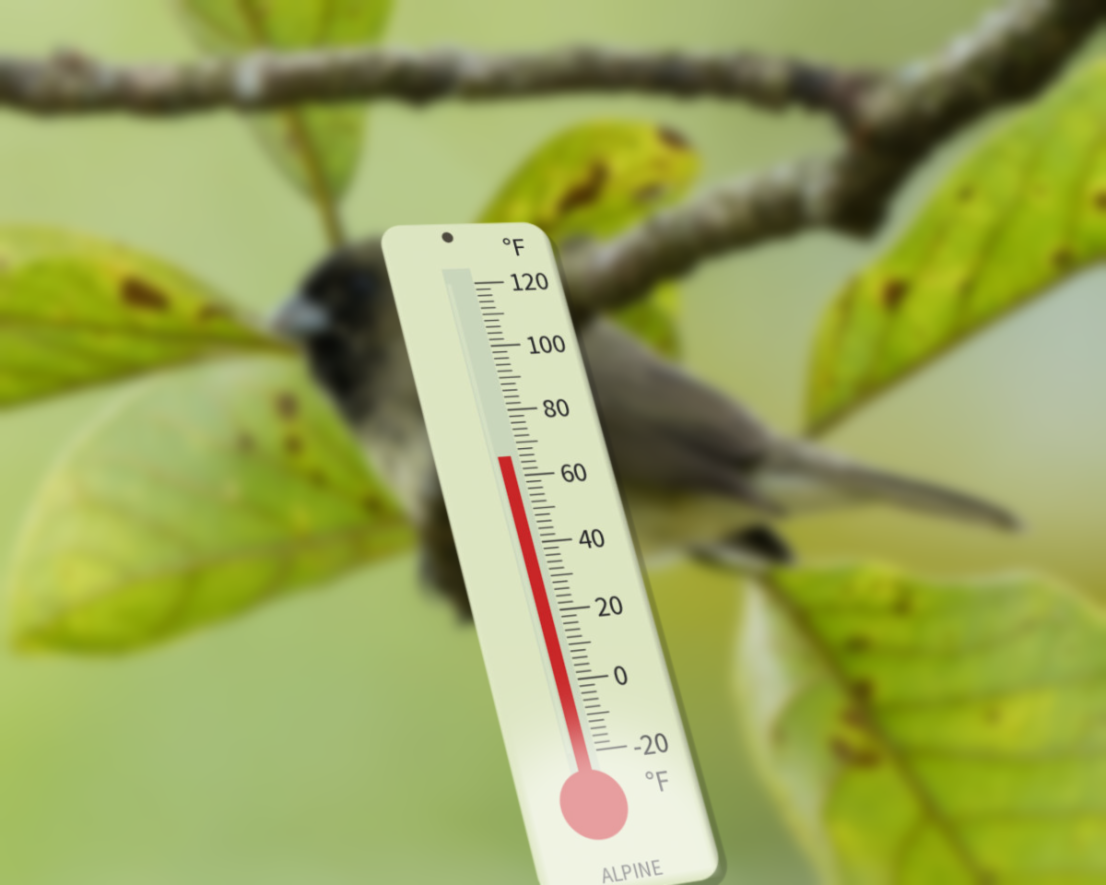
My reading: 66 °F
